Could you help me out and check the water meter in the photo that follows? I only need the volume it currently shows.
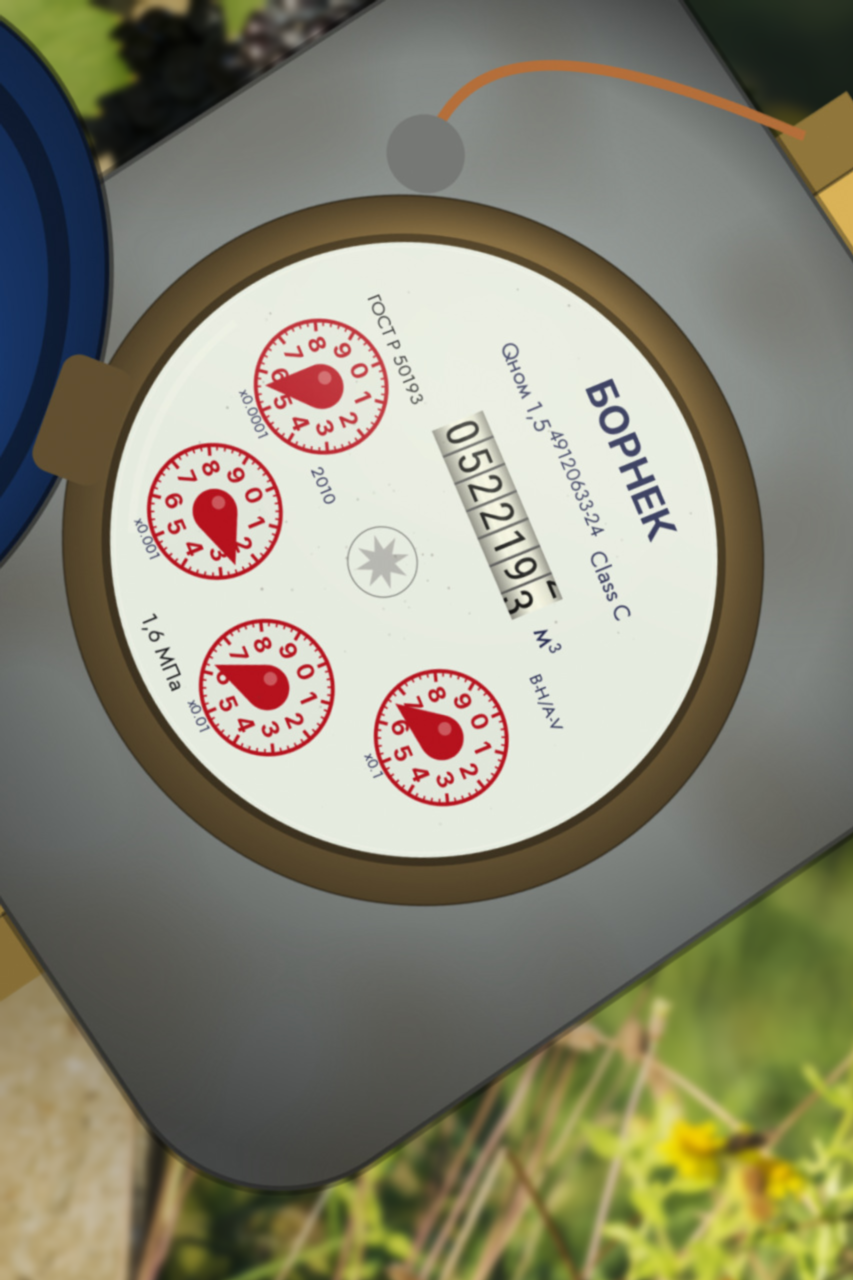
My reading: 522192.6625 m³
